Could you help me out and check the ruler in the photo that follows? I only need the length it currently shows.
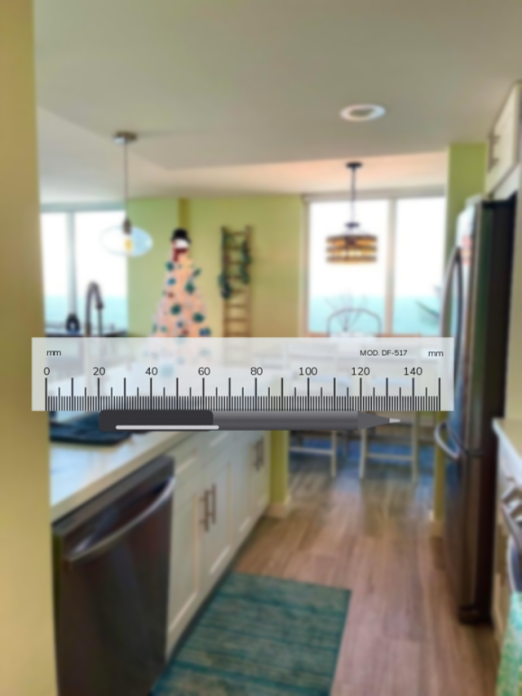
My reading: 115 mm
